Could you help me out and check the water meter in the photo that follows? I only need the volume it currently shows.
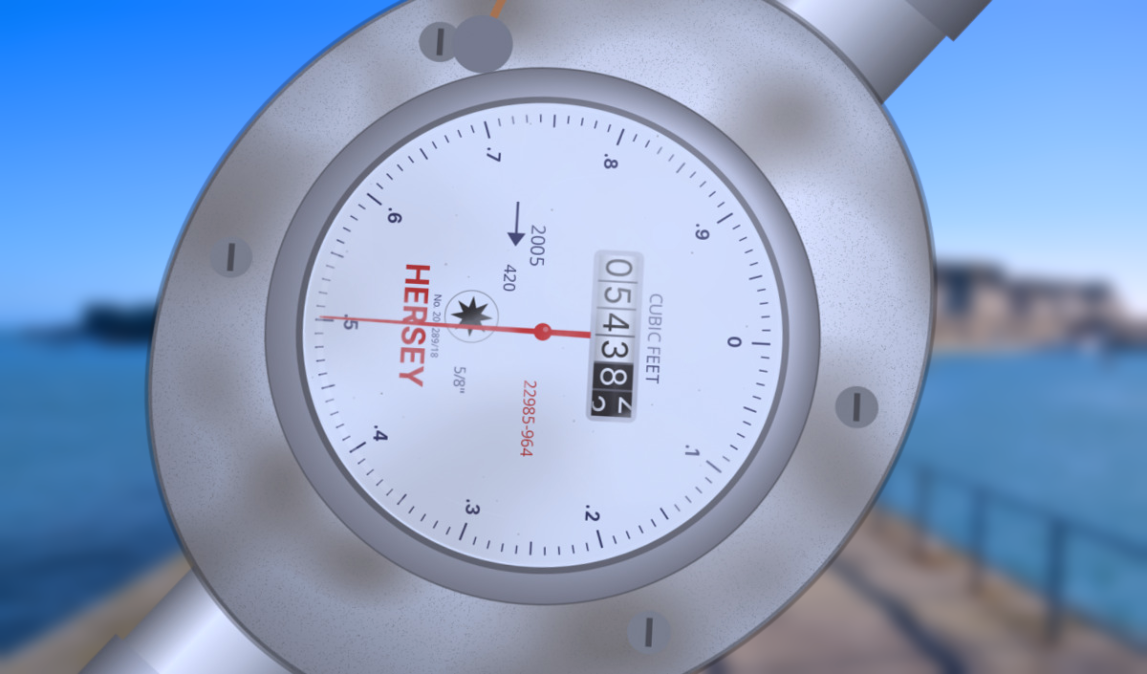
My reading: 54382.50 ft³
